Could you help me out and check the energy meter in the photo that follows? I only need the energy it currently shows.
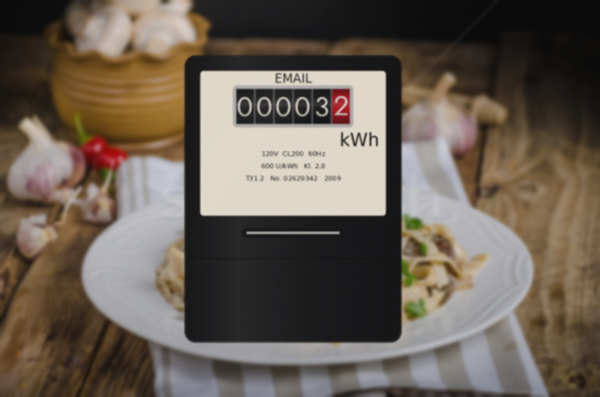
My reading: 3.2 kWh
